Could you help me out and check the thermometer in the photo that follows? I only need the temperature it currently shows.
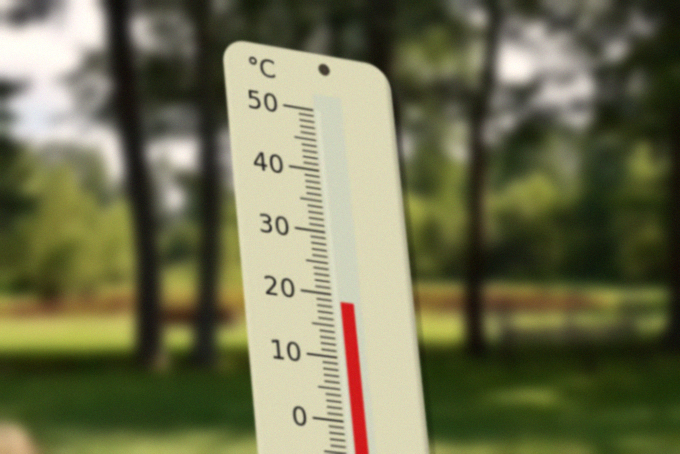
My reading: 19 °C
